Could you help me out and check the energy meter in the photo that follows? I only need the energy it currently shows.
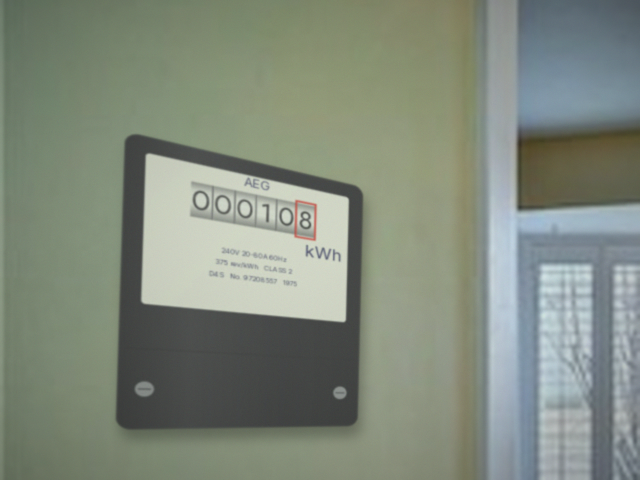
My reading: 10.8 kWh
